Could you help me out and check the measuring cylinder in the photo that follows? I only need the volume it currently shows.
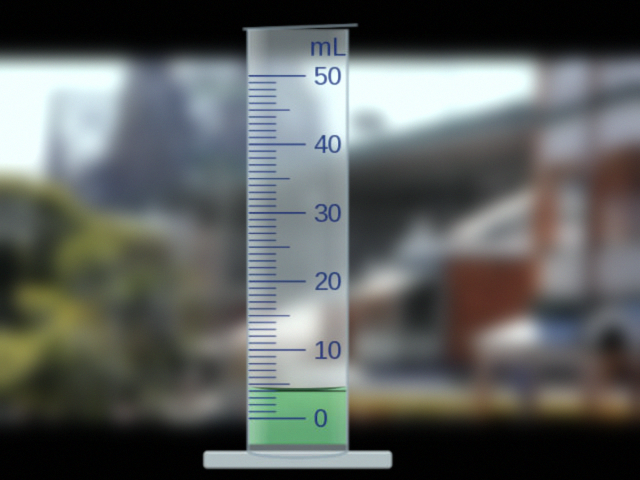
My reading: 4 mL
